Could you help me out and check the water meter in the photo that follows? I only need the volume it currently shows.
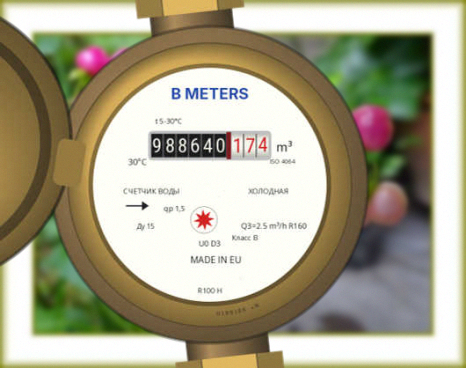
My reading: 988640.174 m³
